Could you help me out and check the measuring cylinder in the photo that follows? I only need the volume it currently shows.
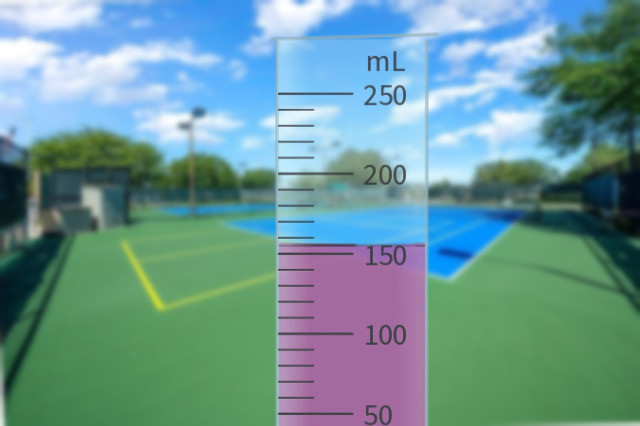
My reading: 155 mL
